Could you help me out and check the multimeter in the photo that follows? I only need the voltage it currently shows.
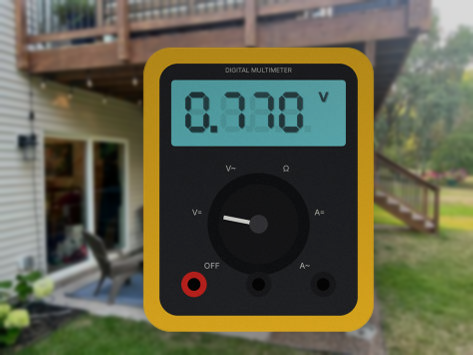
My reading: 0.770 V
